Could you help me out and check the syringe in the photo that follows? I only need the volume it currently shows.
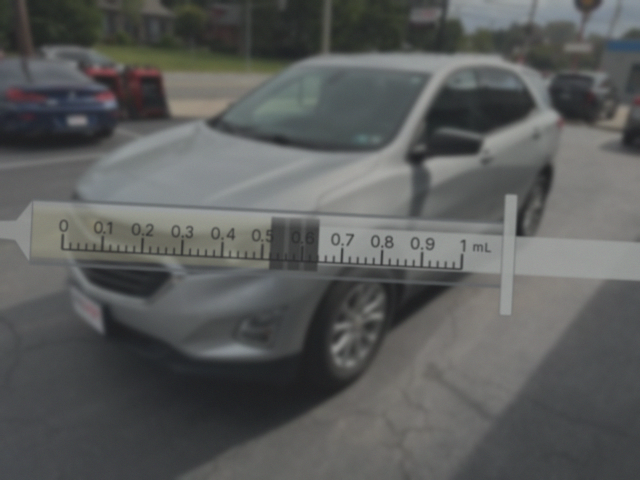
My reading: 0.52 mL
